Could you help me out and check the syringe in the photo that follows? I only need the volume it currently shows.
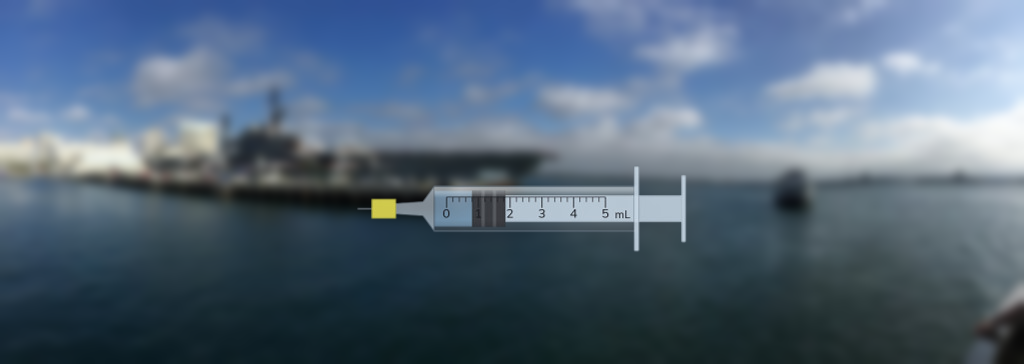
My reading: 0.8 mL
